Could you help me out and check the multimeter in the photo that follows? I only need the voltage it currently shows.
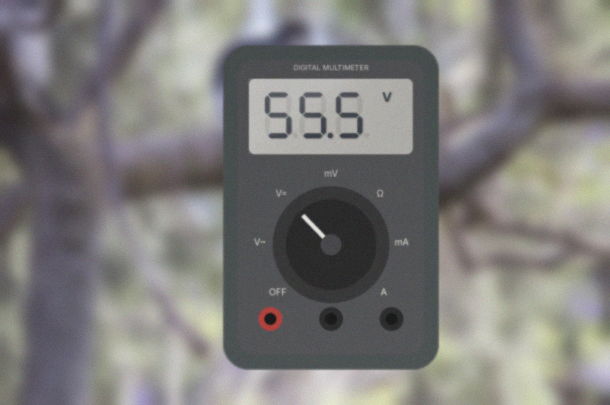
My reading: 55.5 V
